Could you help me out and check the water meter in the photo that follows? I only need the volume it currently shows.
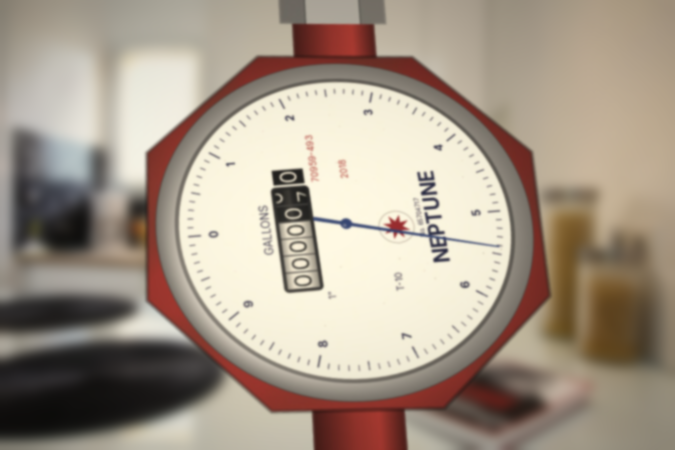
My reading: 65.4 gal
